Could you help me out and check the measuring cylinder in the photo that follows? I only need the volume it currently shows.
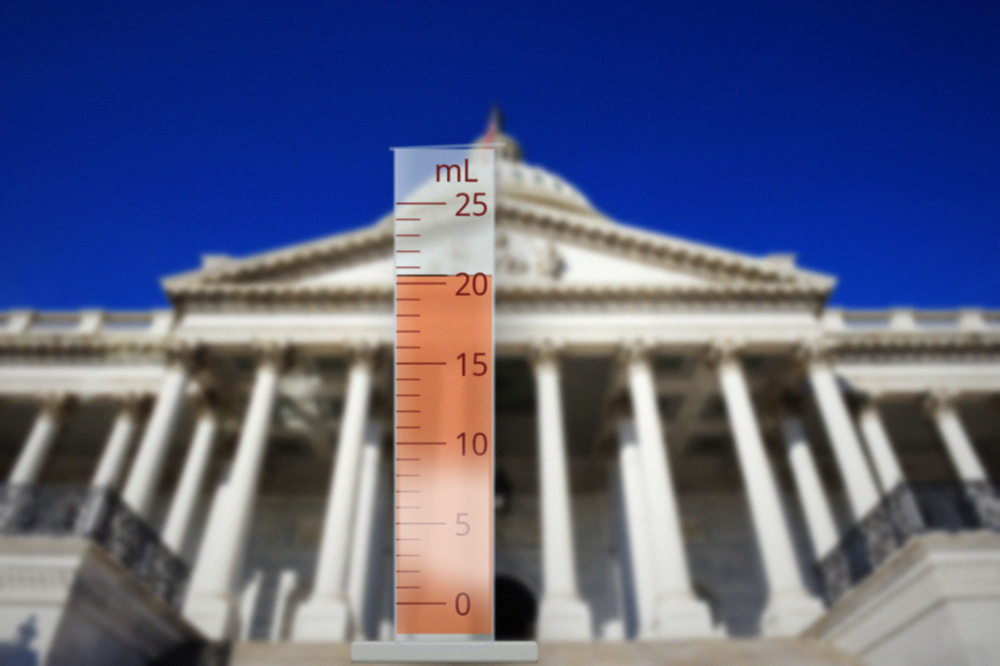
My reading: 20.5 mL
